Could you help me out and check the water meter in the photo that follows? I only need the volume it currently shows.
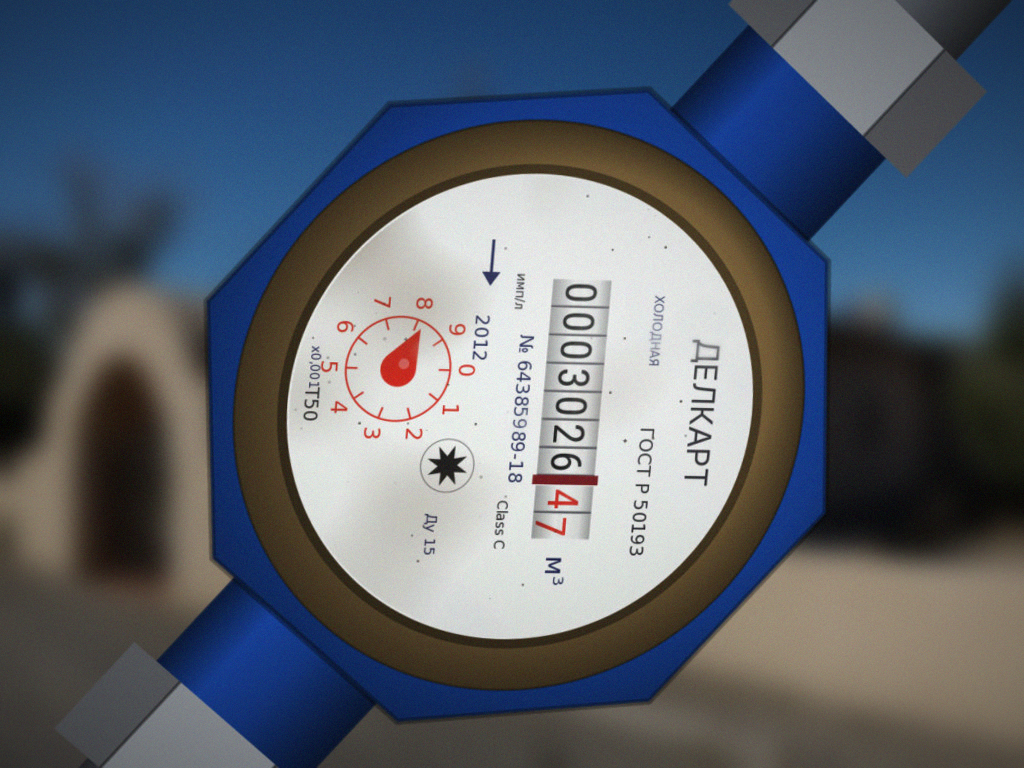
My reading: 3026.468 m³
